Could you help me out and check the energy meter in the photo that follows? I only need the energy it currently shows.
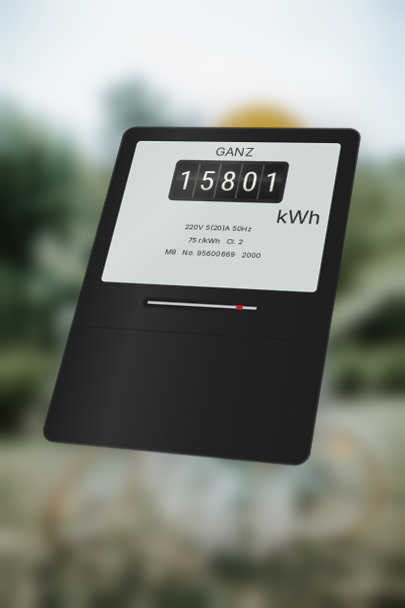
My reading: 15801 kWh
